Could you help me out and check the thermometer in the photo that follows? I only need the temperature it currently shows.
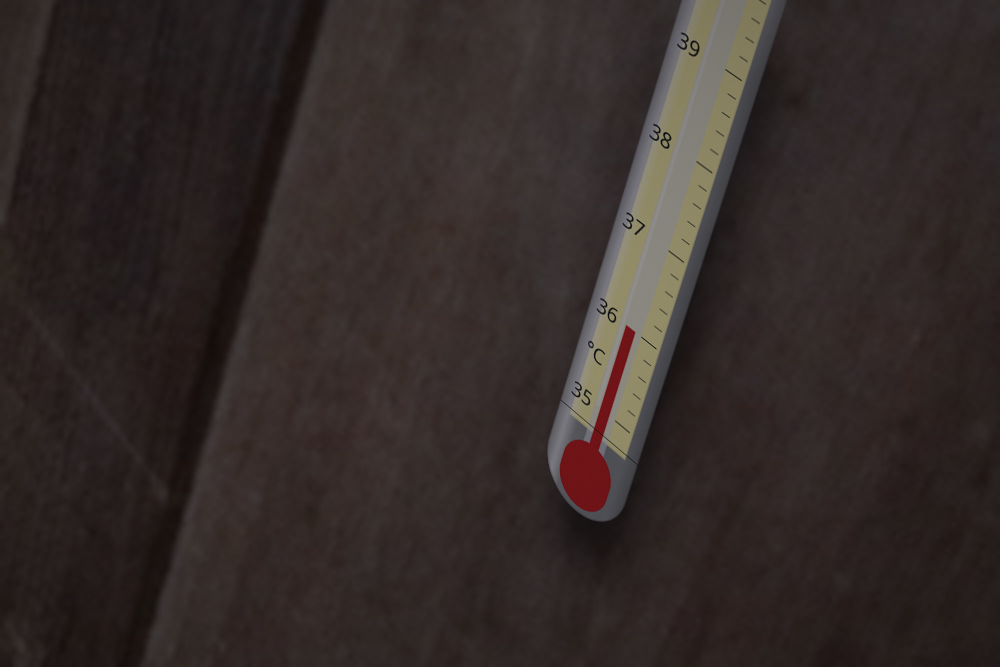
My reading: 36 °C
